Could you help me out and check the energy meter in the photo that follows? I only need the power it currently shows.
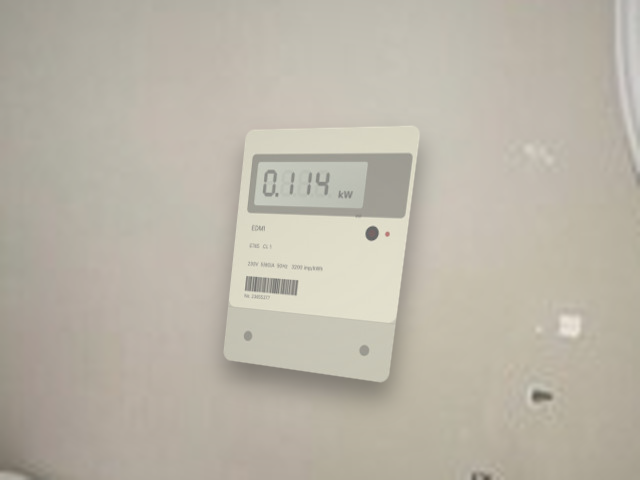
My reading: 0.114 kW
